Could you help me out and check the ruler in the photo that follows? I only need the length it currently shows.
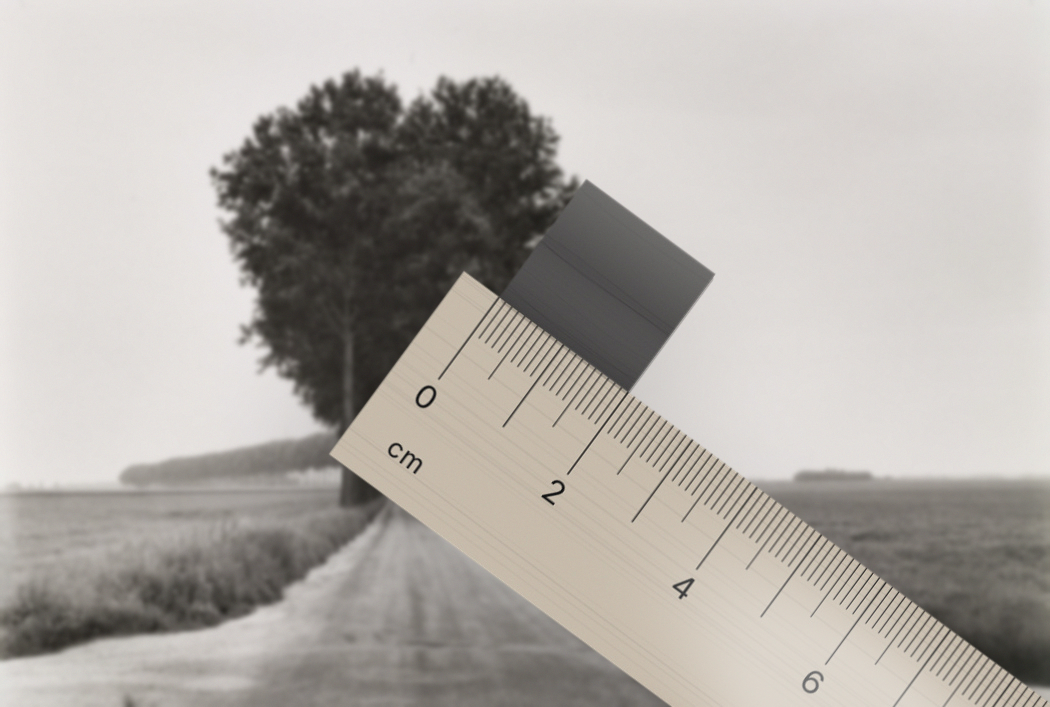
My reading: 2 cm
